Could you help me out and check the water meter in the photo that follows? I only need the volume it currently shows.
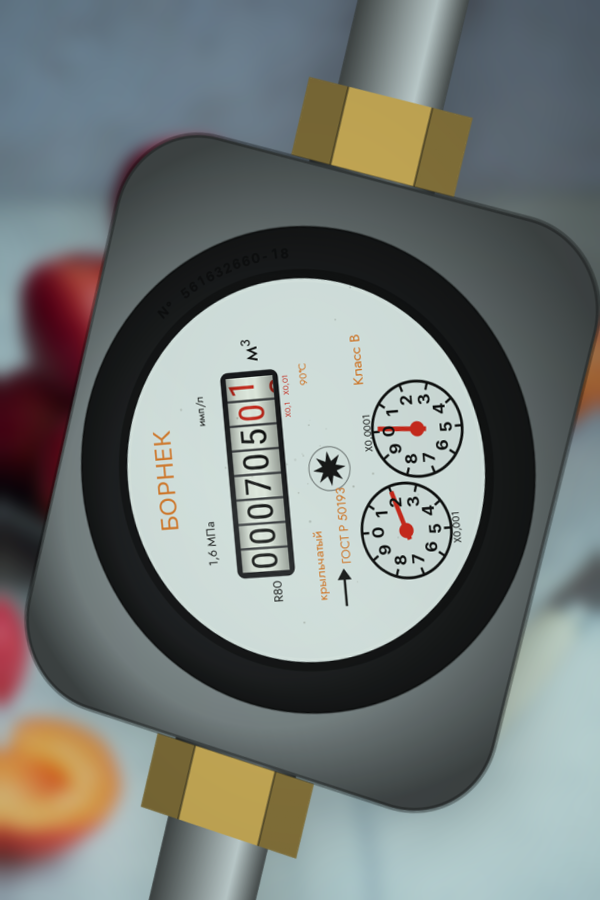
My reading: 705.0120 m³
